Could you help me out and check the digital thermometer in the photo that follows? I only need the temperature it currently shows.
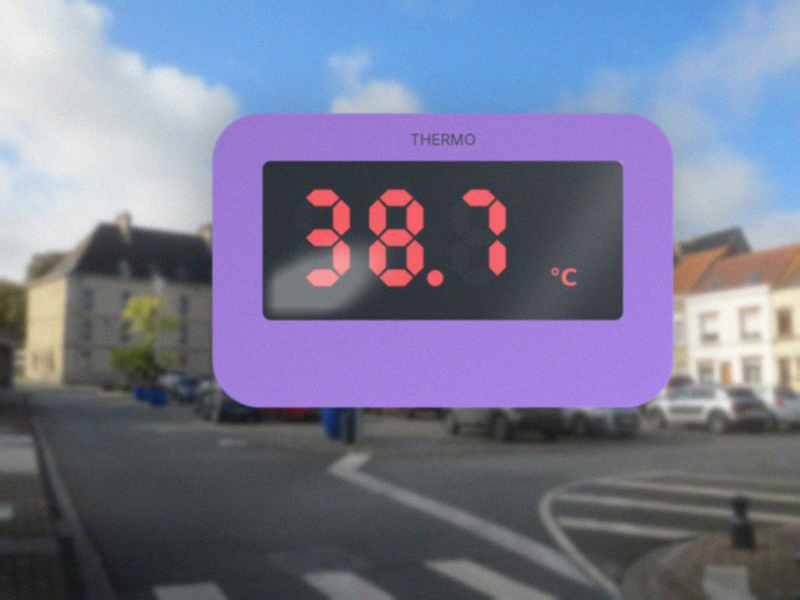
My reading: 38.7 °C
